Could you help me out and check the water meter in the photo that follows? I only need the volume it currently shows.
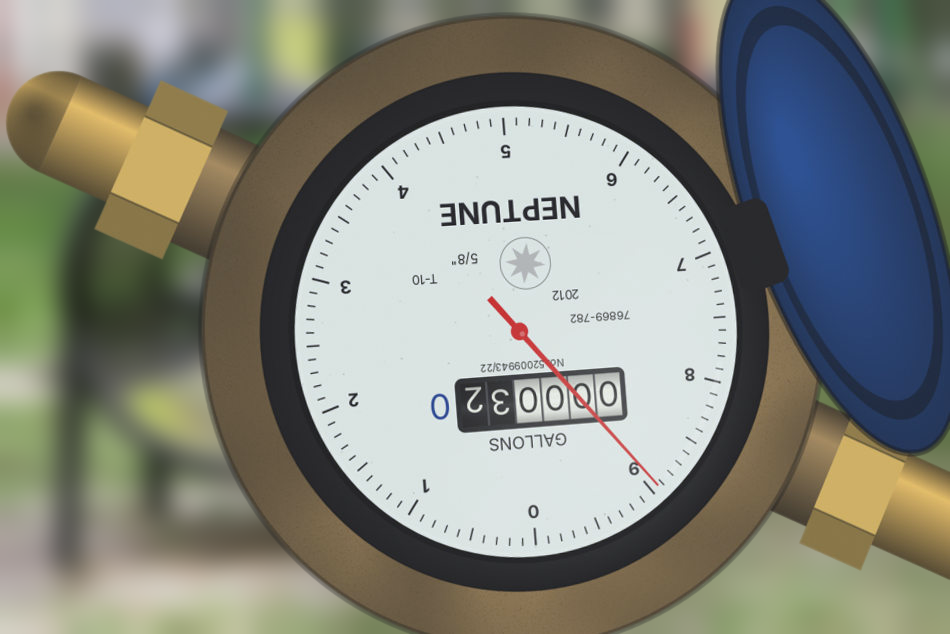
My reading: 318.9 gal
